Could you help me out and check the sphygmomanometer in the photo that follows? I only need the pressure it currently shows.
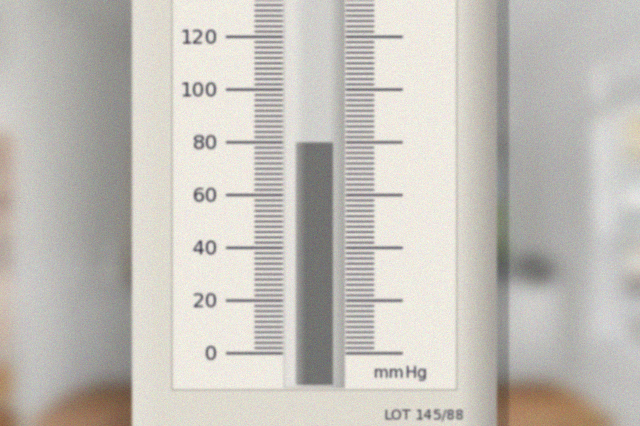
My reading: 80 mmHg
